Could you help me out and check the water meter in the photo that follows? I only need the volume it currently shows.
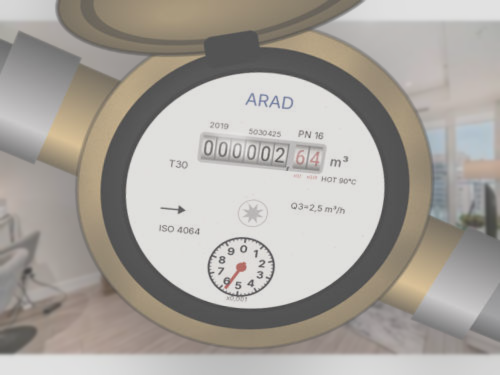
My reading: 2.645 m³
